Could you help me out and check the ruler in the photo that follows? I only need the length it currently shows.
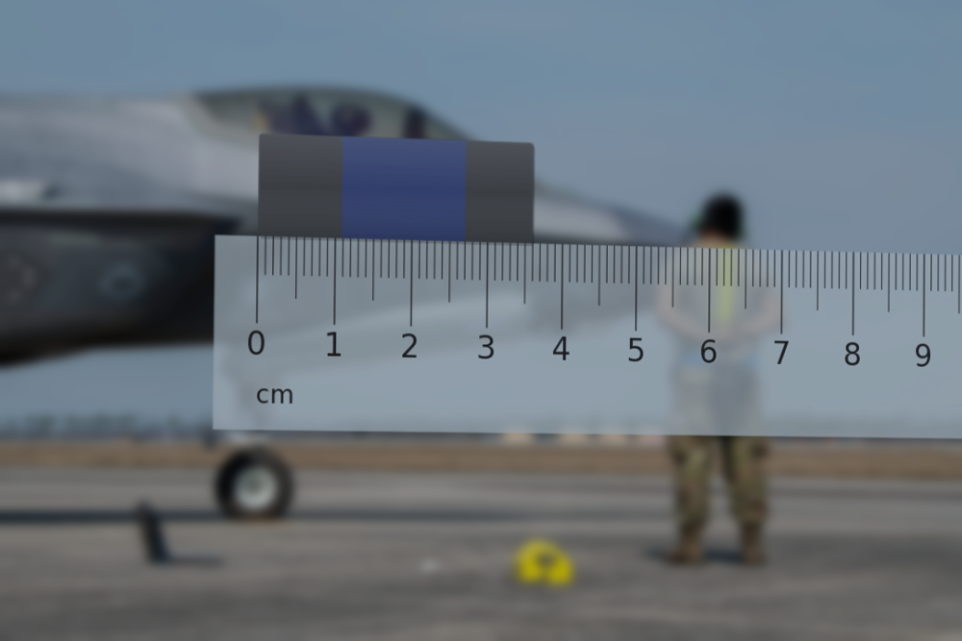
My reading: 3.6 cm
